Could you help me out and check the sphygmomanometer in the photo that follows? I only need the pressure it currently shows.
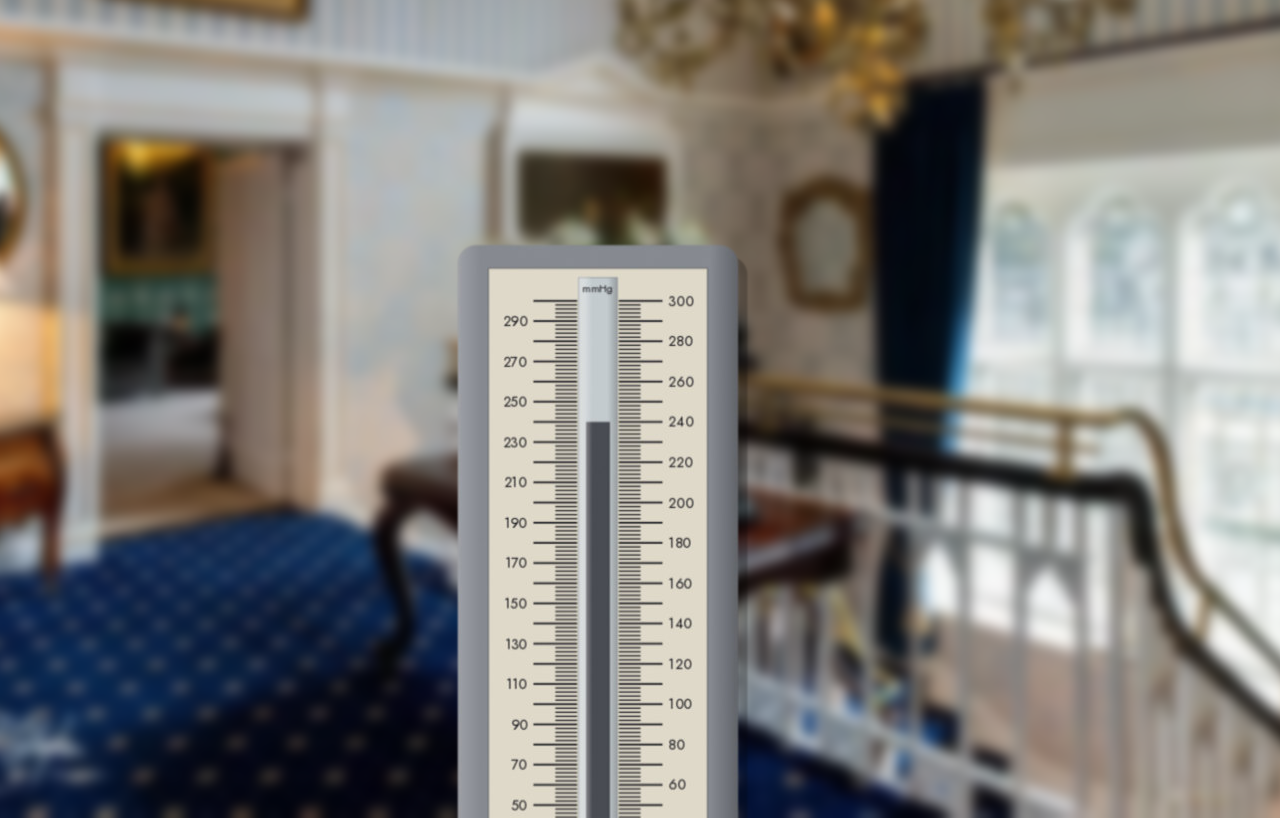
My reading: 240 mmHg
